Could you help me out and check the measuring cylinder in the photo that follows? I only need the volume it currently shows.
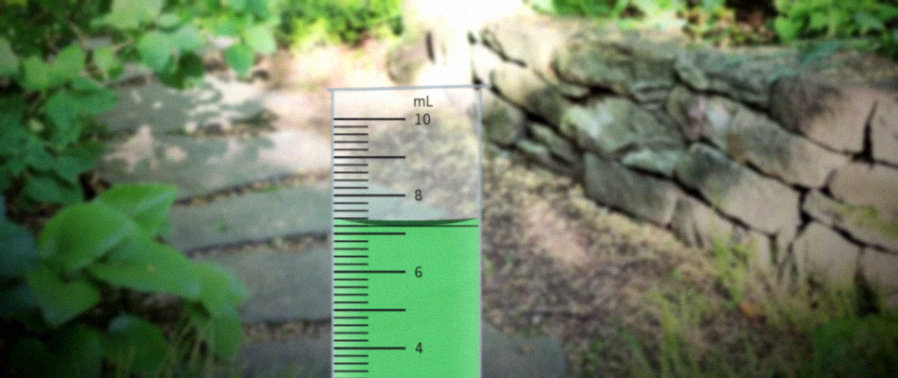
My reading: 7.2 mL
